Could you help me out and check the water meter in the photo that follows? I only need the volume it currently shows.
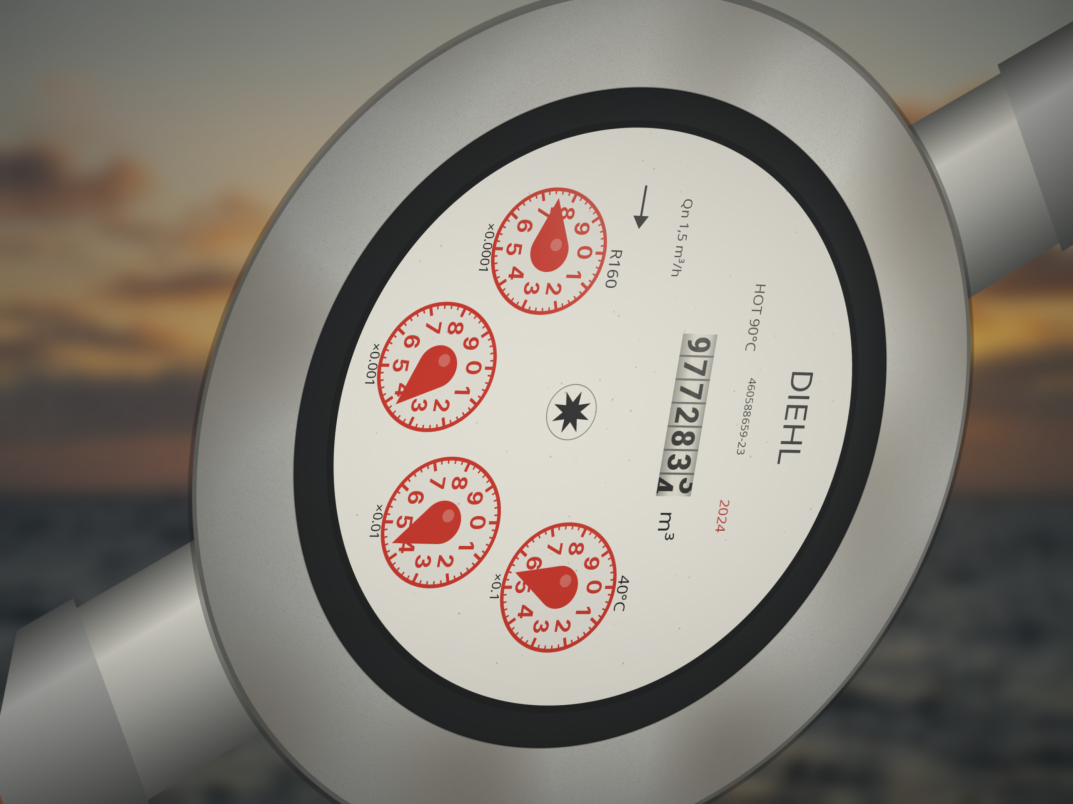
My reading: 9772833.5437 m³
